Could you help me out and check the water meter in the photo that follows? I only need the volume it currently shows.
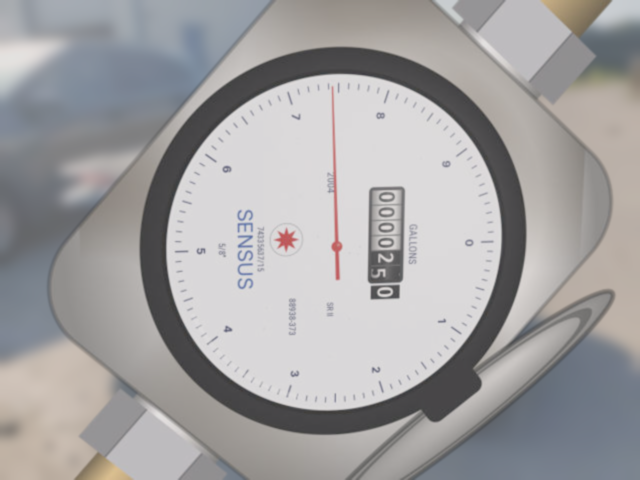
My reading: 247.4 gal
